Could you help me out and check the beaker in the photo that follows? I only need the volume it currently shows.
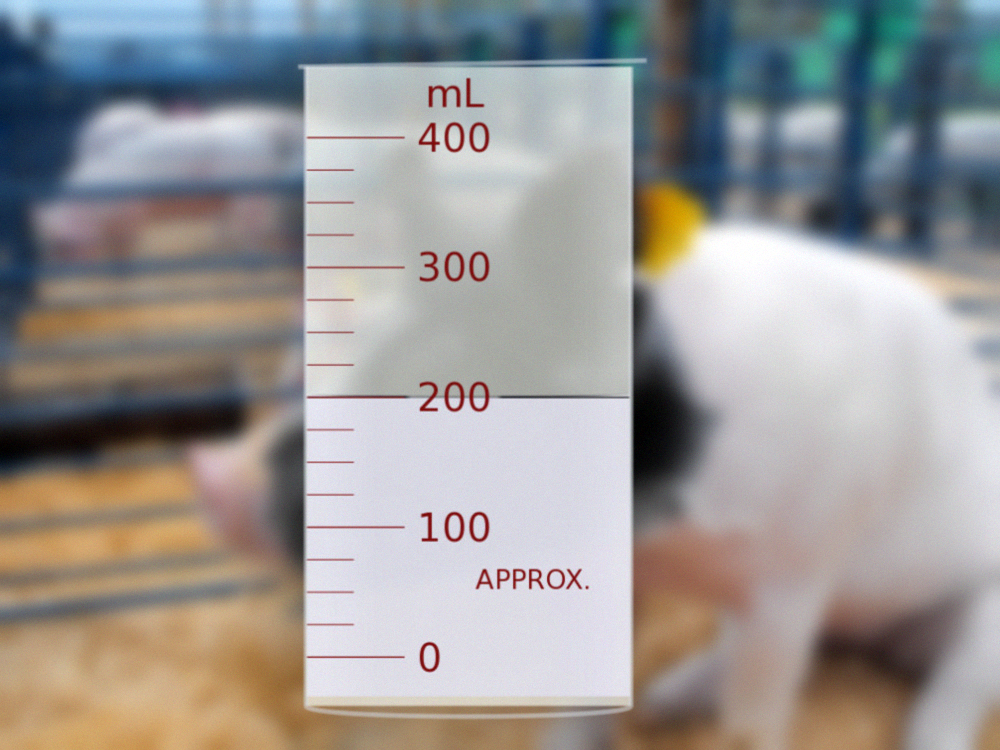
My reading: 200 mL
